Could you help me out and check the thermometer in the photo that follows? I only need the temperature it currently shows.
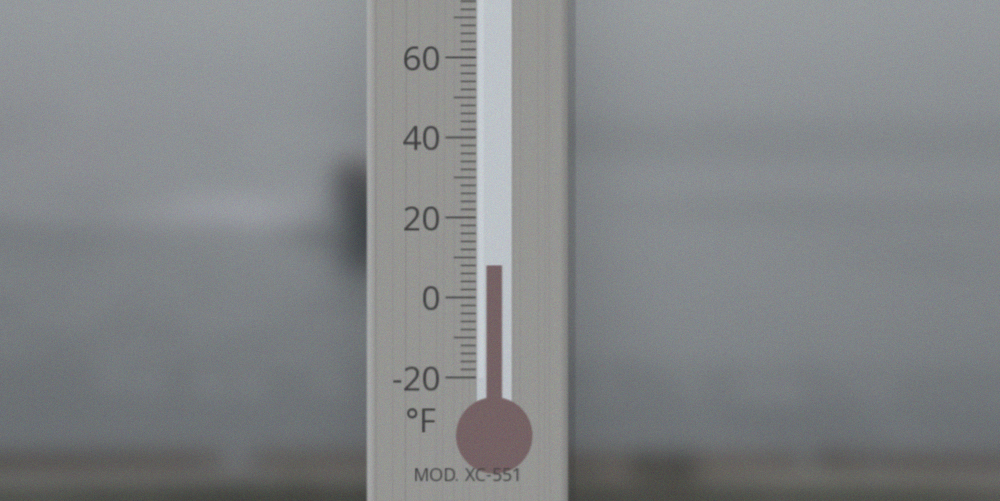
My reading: 8 °F
